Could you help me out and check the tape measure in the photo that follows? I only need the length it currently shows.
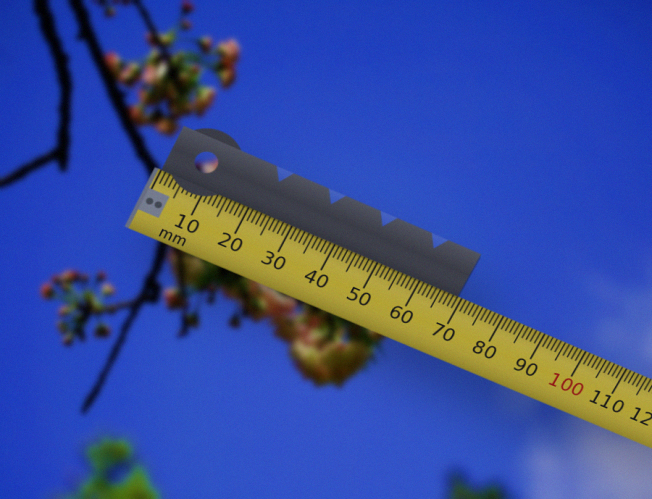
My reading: 69 mm
